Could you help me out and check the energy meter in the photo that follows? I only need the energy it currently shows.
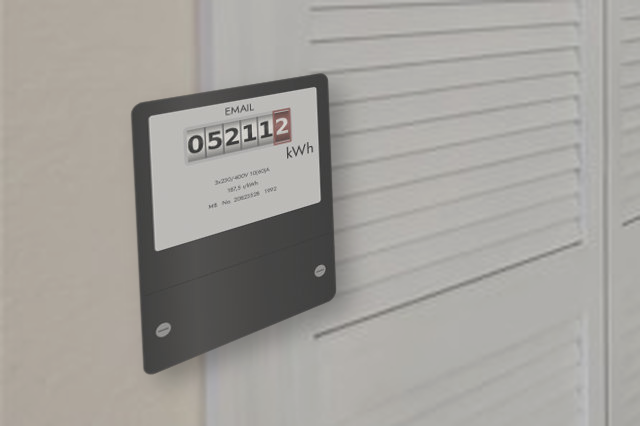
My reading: 5211.2 kWh
